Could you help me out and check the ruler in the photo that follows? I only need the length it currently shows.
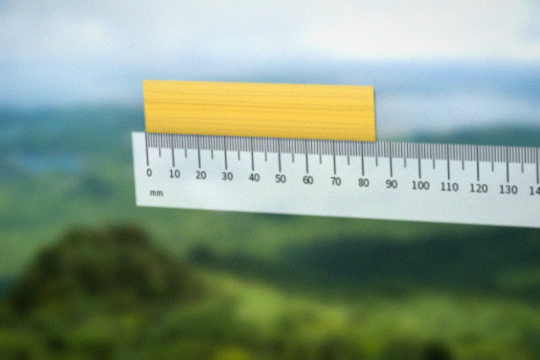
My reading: 85 mm
